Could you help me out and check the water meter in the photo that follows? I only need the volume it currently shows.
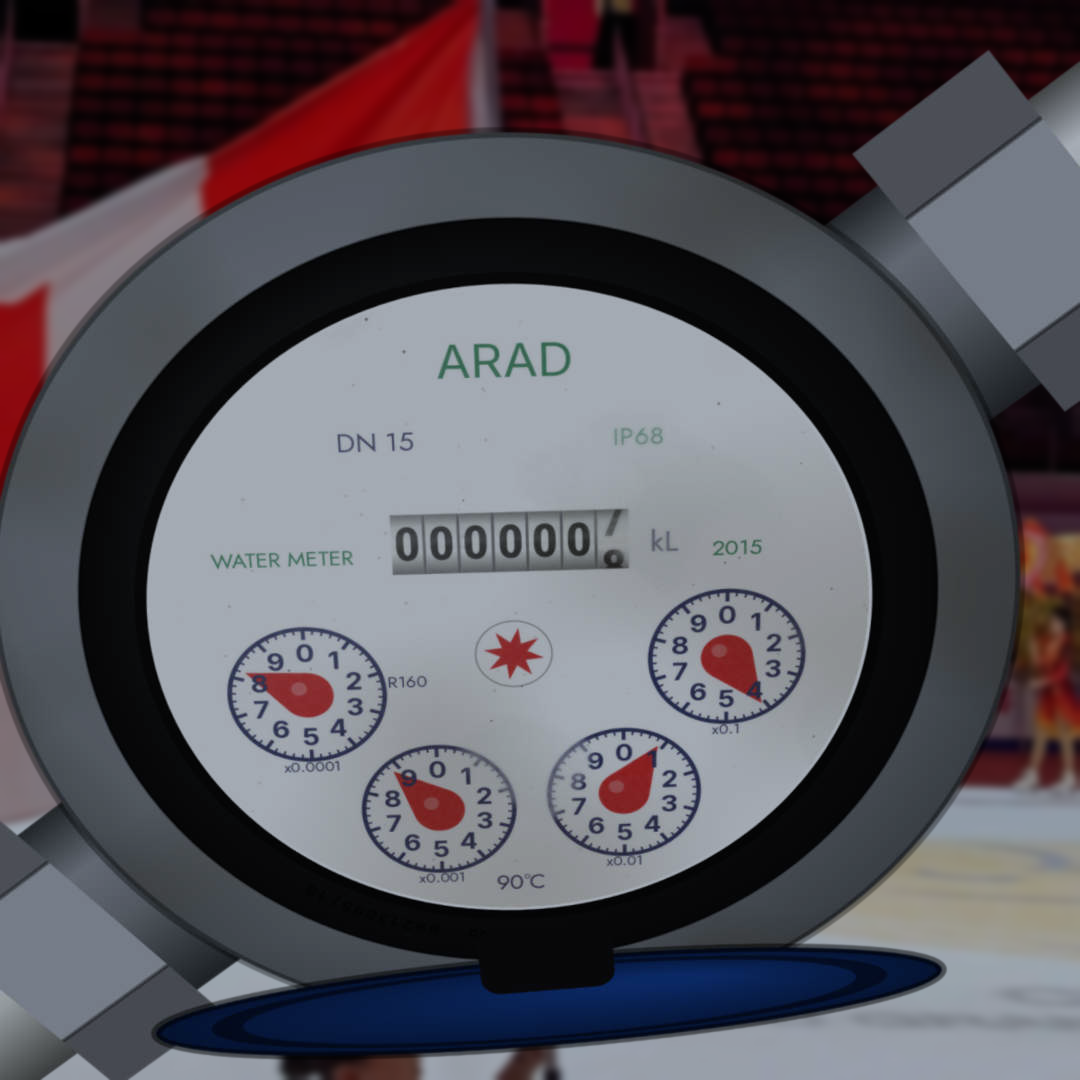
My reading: 7.4088 kL
